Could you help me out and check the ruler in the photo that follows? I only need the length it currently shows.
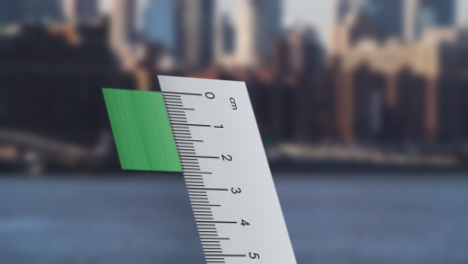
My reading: 2.5 cm
